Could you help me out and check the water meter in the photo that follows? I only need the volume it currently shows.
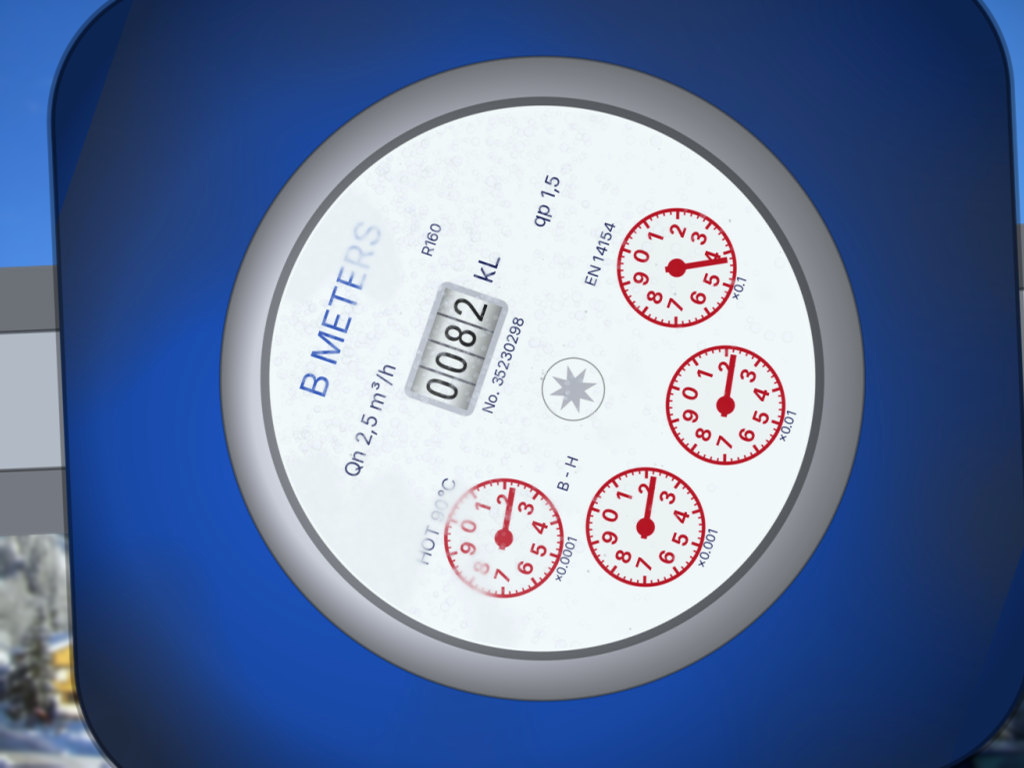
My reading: 82.4222 kL
